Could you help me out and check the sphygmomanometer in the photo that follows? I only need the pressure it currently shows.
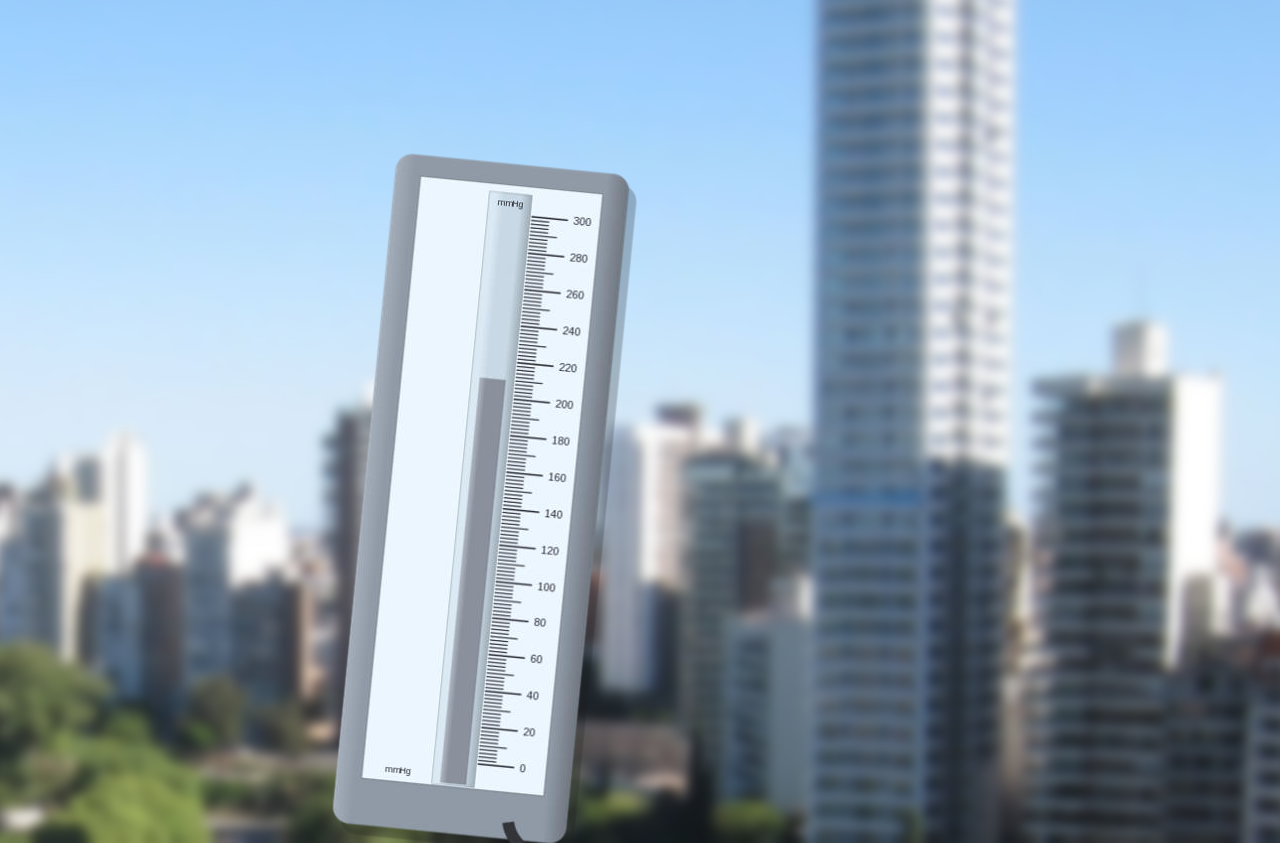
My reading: 210 mmHg
